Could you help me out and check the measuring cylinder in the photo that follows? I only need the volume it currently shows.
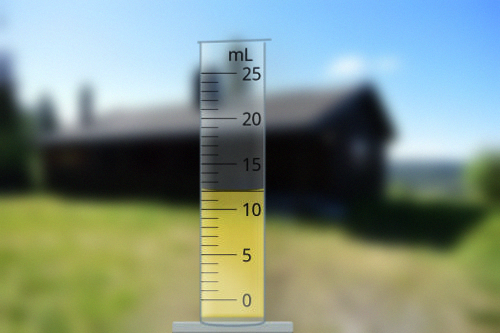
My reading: 12 mL
